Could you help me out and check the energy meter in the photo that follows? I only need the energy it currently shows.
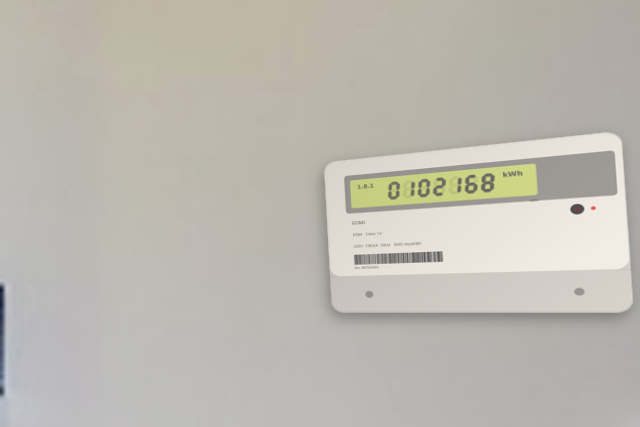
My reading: 102168 kWh
